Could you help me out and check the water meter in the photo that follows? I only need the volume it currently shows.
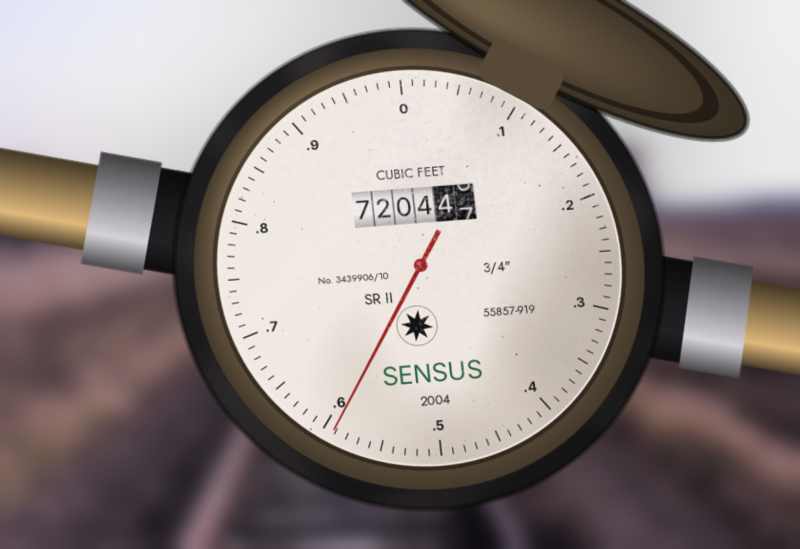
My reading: 720446.59 ft³
